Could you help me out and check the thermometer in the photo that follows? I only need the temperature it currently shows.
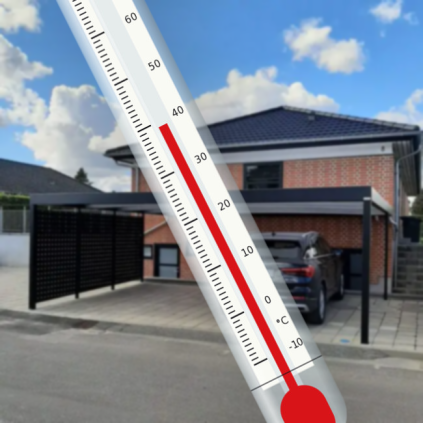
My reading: 39 °C
